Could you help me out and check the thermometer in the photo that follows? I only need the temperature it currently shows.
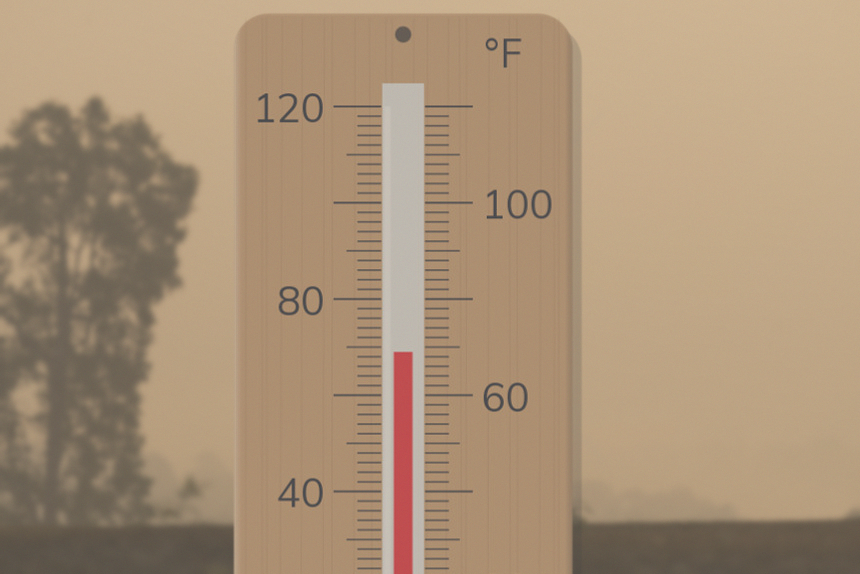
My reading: 69 °F
